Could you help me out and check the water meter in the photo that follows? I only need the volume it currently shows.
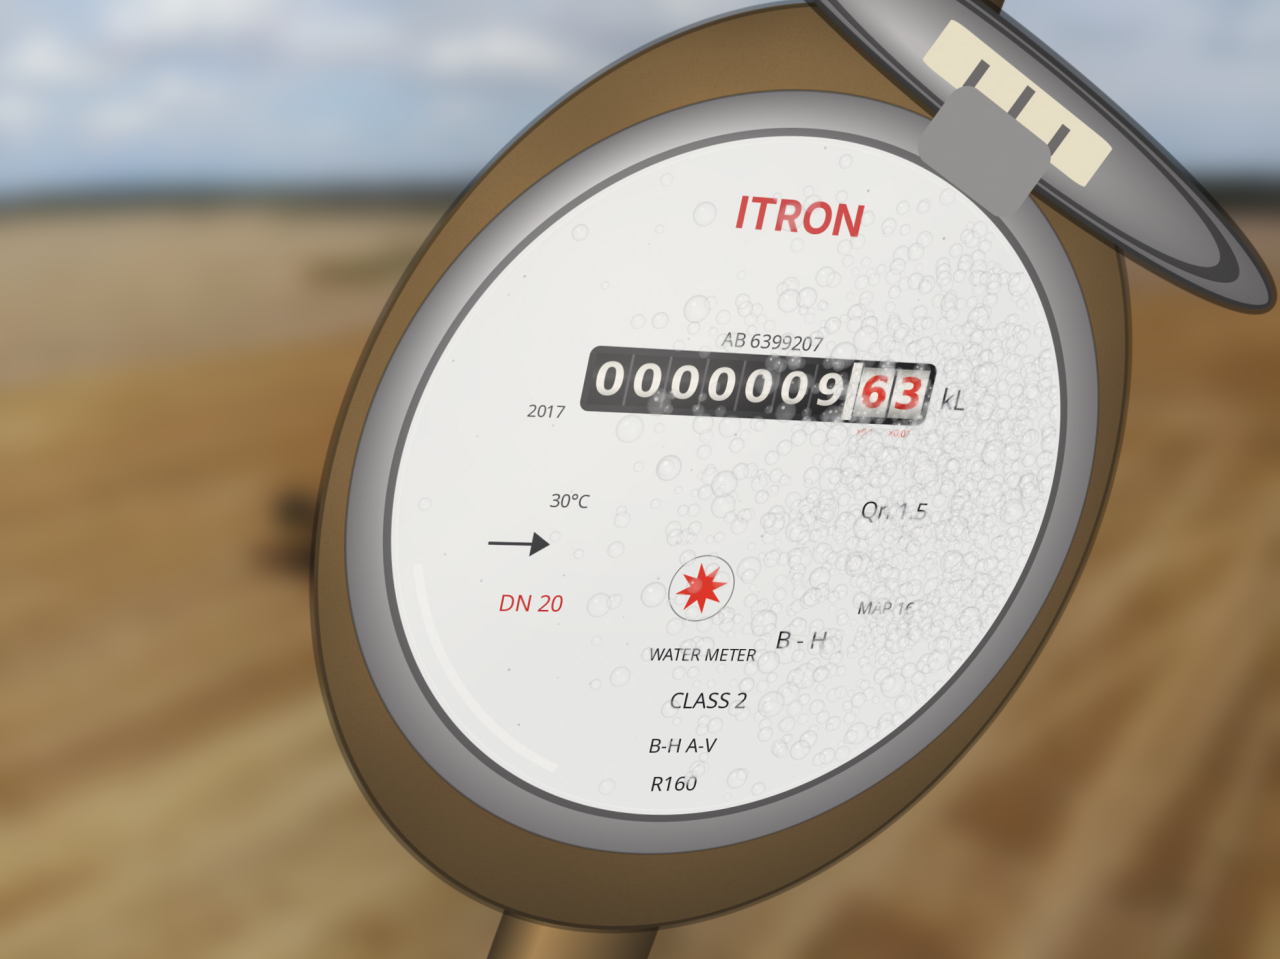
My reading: 9.63 kL
